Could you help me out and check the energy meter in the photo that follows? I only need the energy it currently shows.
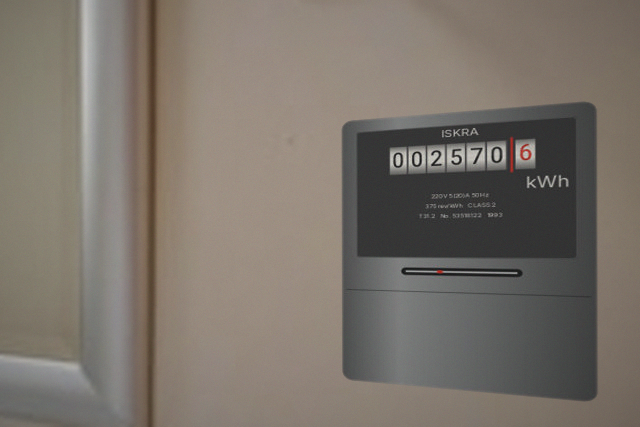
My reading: 2570.6 kWh
